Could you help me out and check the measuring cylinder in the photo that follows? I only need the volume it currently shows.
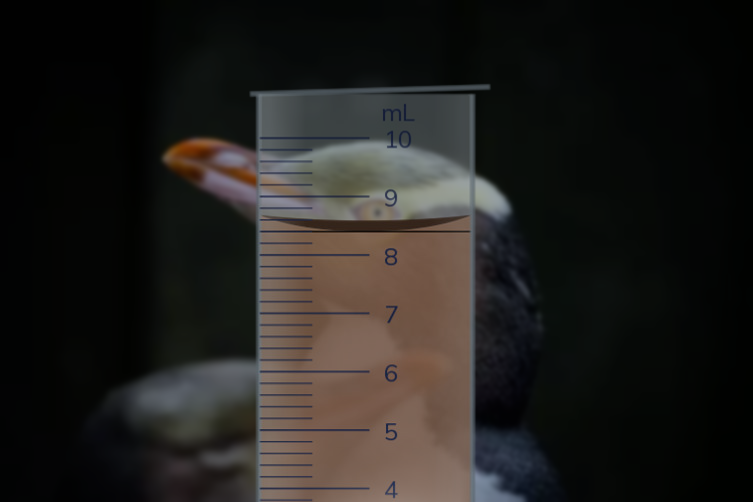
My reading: 8.4 mL
